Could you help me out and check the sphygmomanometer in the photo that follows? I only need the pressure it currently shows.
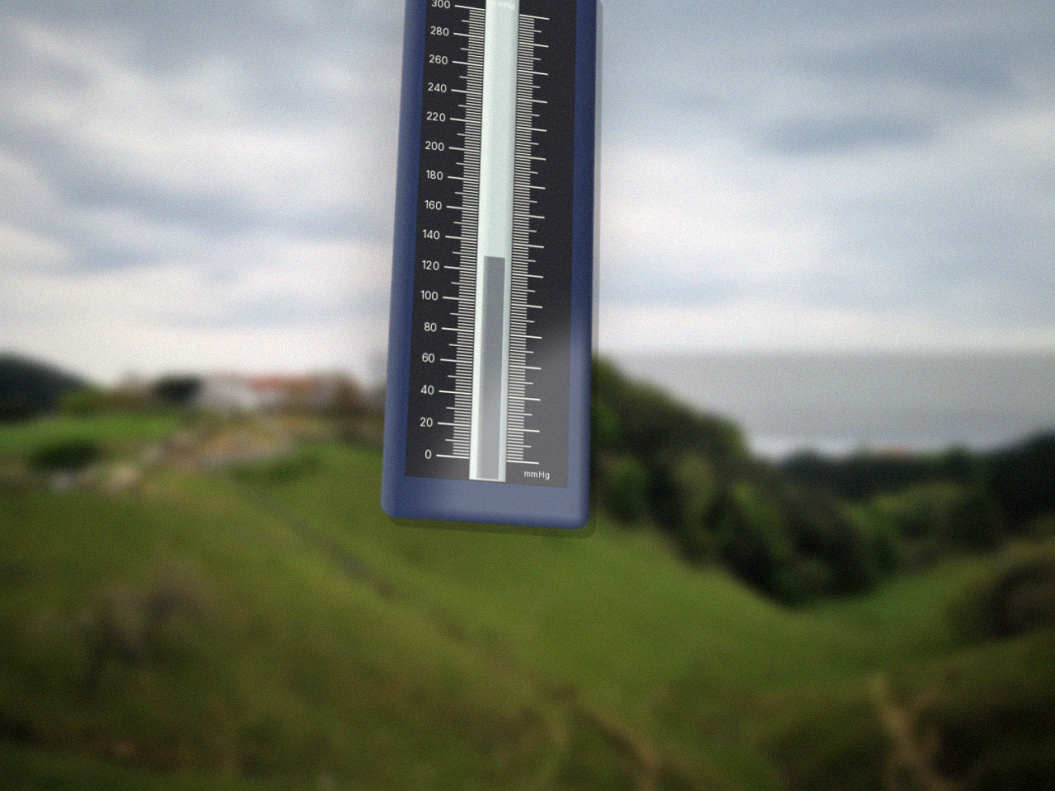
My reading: 130 mmHg
